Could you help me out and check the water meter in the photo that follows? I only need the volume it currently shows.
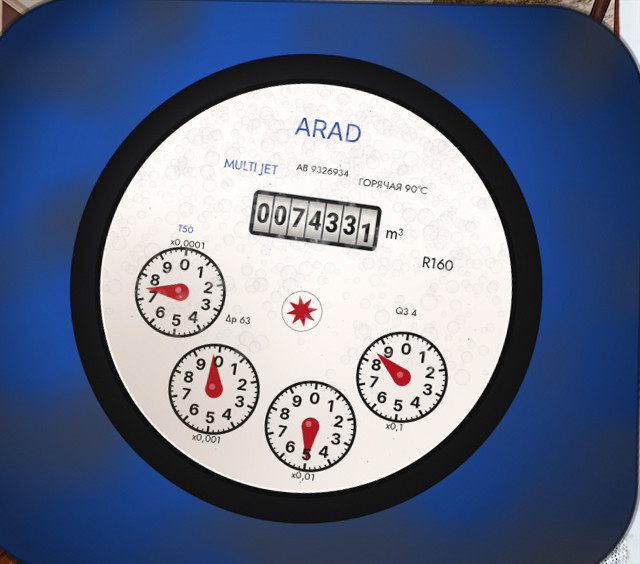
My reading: 74330.8497 m³
